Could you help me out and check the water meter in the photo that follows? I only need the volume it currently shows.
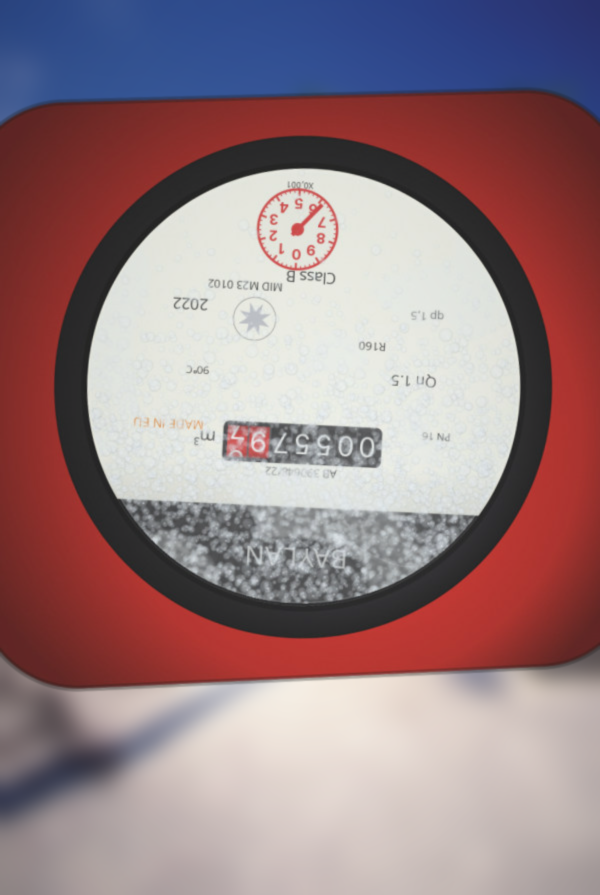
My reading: 557.966 m³
